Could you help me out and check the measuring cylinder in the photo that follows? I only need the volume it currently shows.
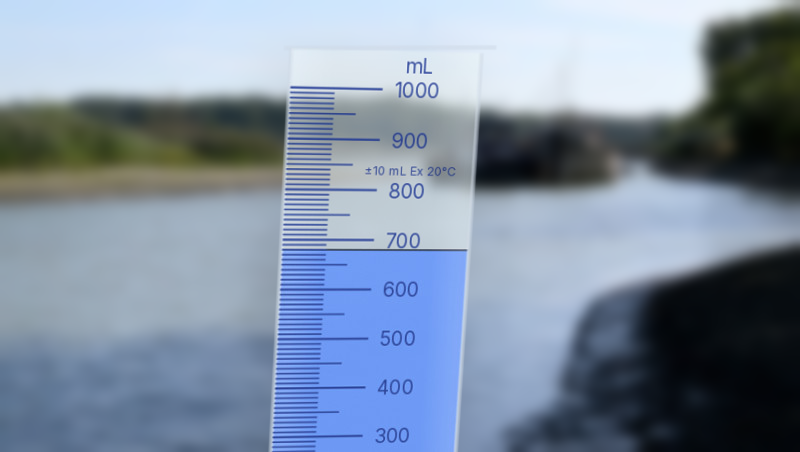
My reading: 680 mL
